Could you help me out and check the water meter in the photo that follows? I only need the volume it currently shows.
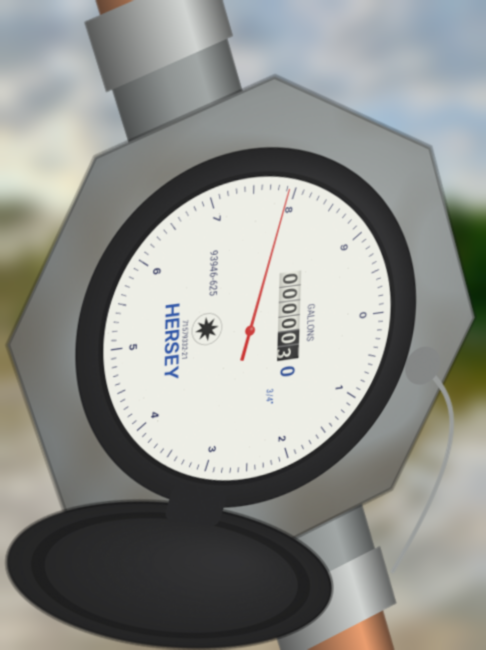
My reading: 27.9 gal
